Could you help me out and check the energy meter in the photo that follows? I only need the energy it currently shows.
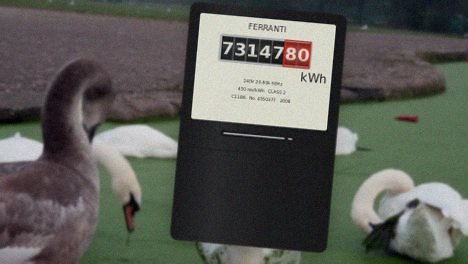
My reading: 73147.80 kWh
